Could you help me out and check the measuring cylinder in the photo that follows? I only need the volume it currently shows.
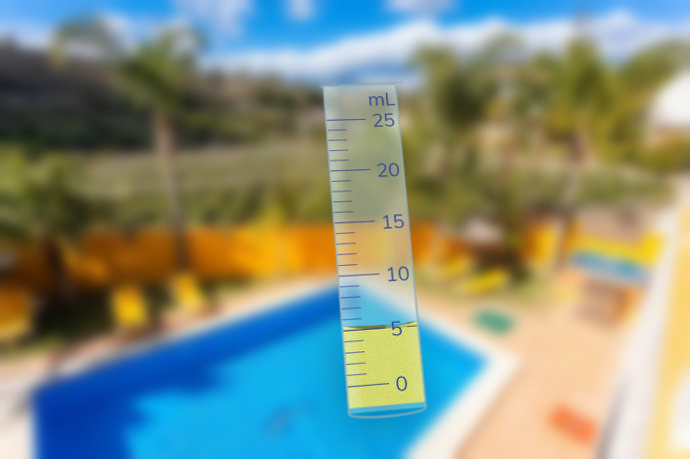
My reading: 5 mL
